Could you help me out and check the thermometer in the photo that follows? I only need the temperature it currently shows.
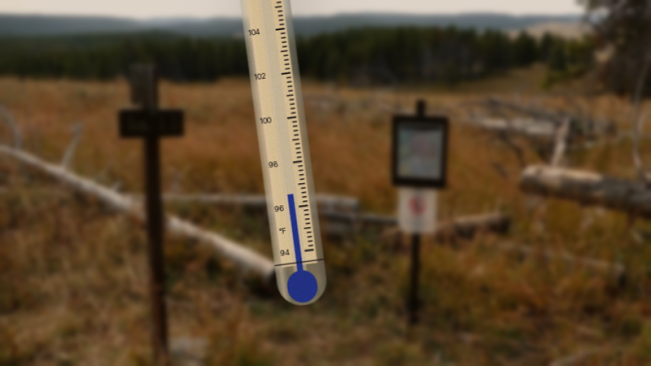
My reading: 96.6 °F
